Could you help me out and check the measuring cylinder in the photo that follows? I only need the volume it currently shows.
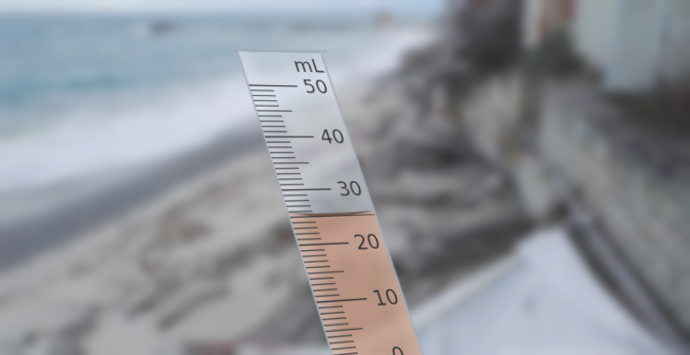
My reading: 25 mL
